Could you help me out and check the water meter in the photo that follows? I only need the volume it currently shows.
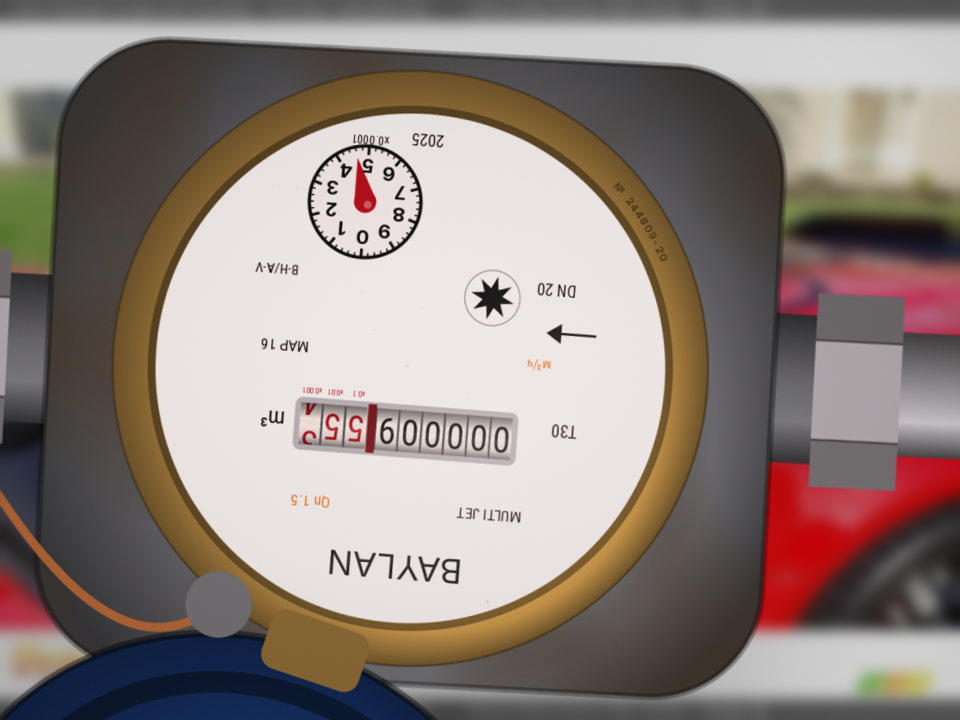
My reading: 9.5534 m³
